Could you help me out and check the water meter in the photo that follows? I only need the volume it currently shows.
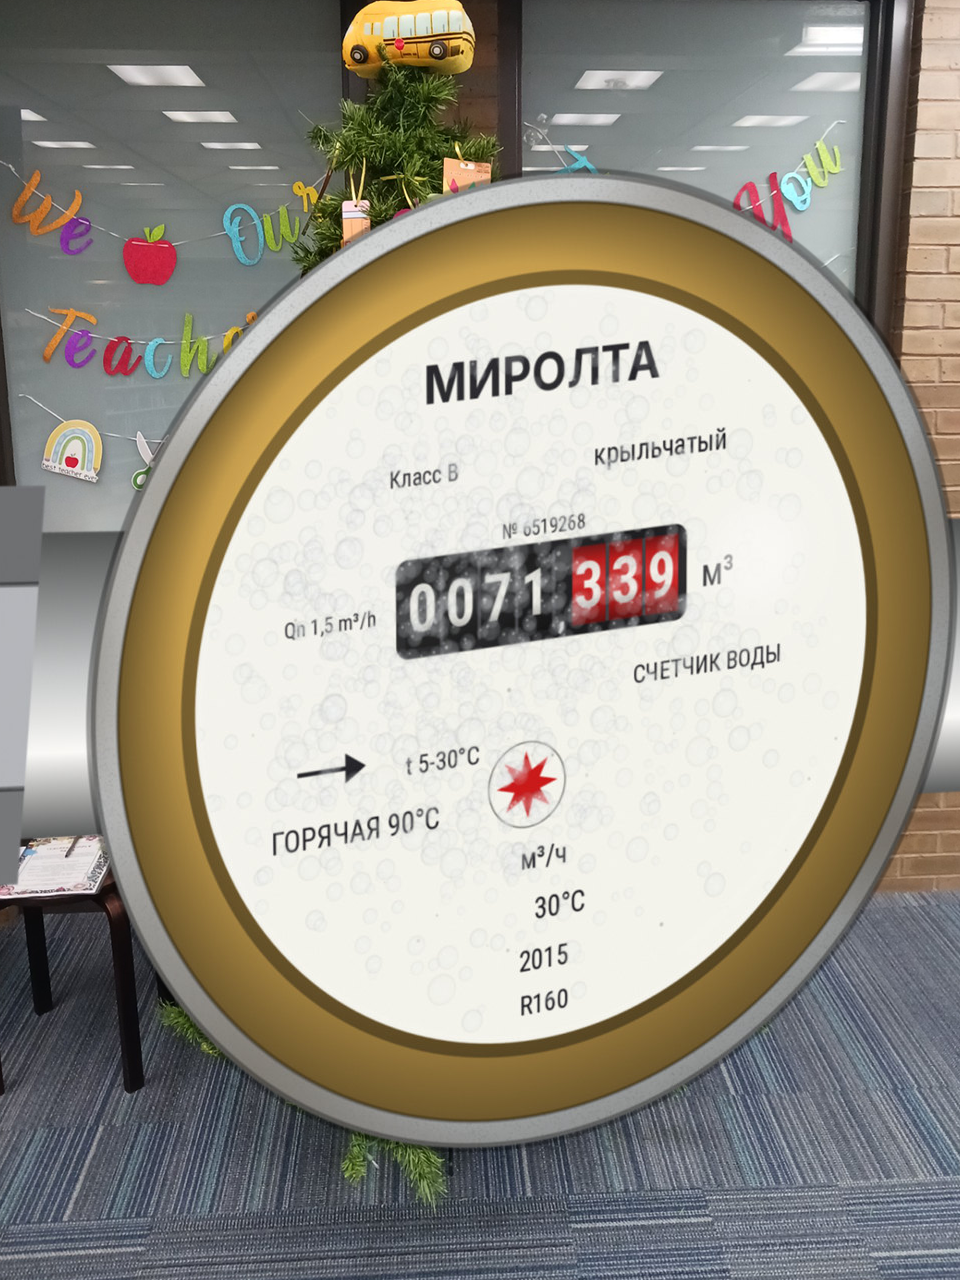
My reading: 71.339 m³
